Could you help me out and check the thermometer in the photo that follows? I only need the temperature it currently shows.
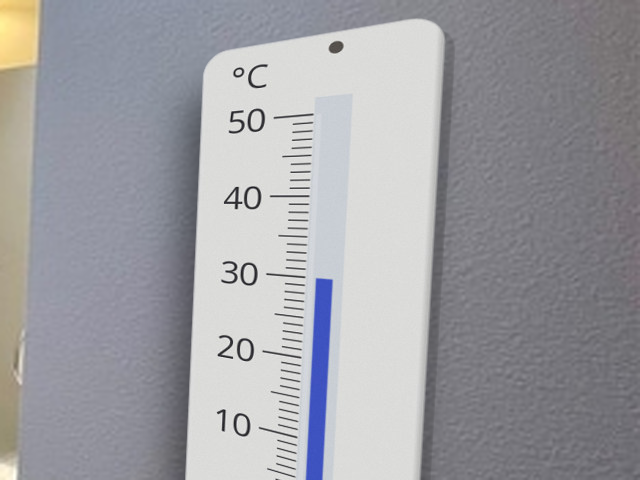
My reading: 30 °C
